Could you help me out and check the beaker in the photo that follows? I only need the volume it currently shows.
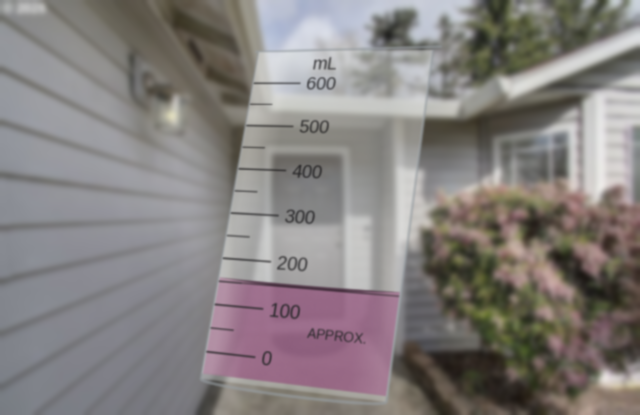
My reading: 150 mL
